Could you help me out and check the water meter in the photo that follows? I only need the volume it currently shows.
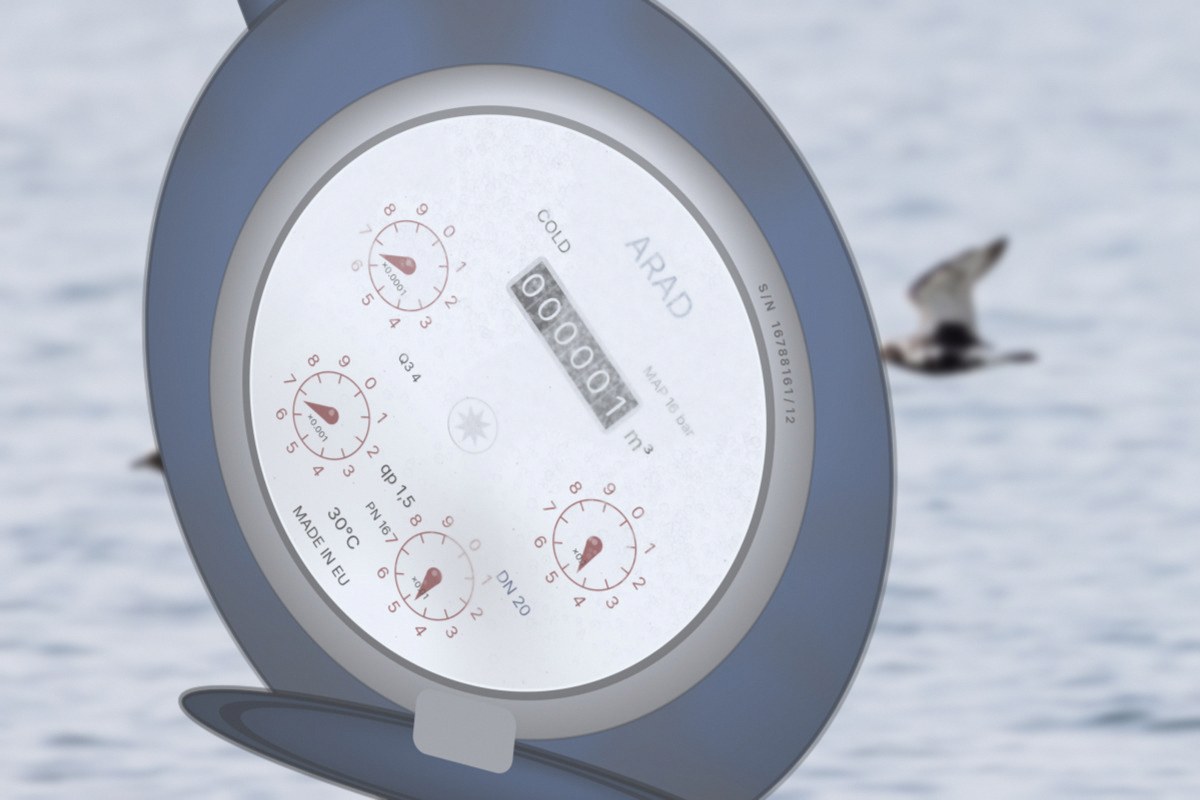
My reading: 1.4466 m³
